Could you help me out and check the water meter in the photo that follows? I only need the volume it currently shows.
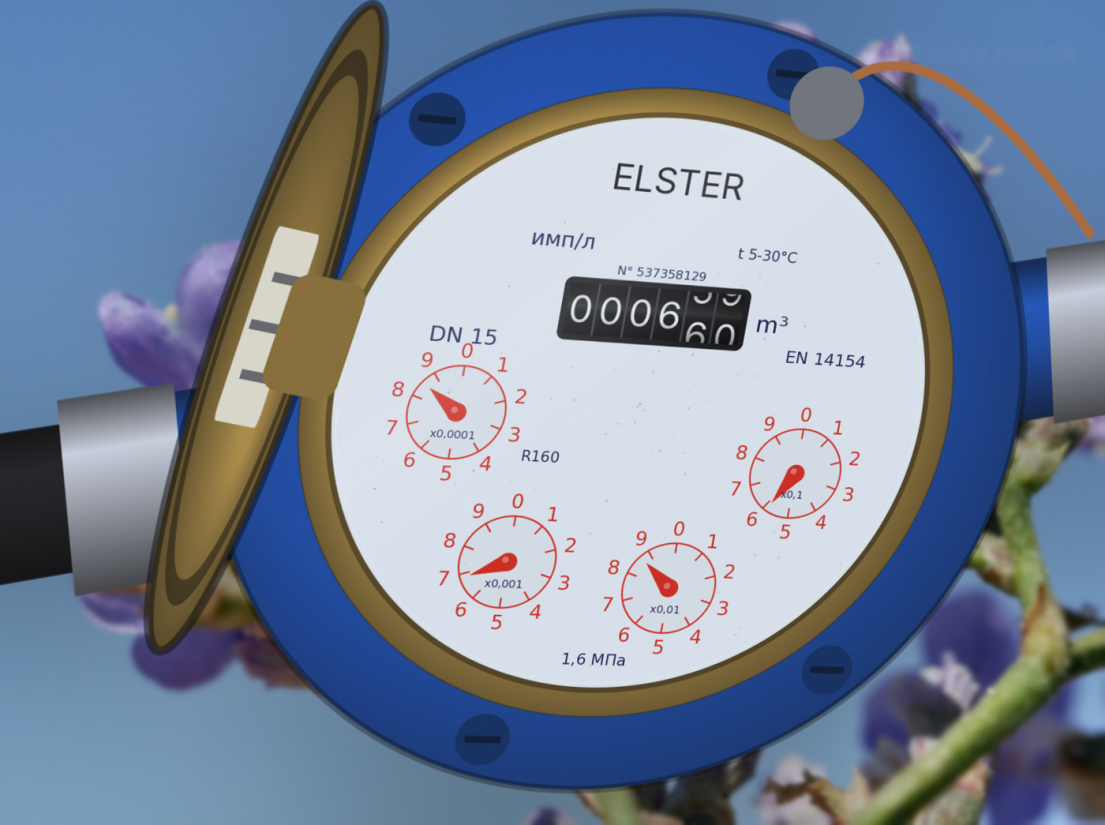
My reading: 659.5868 m³
